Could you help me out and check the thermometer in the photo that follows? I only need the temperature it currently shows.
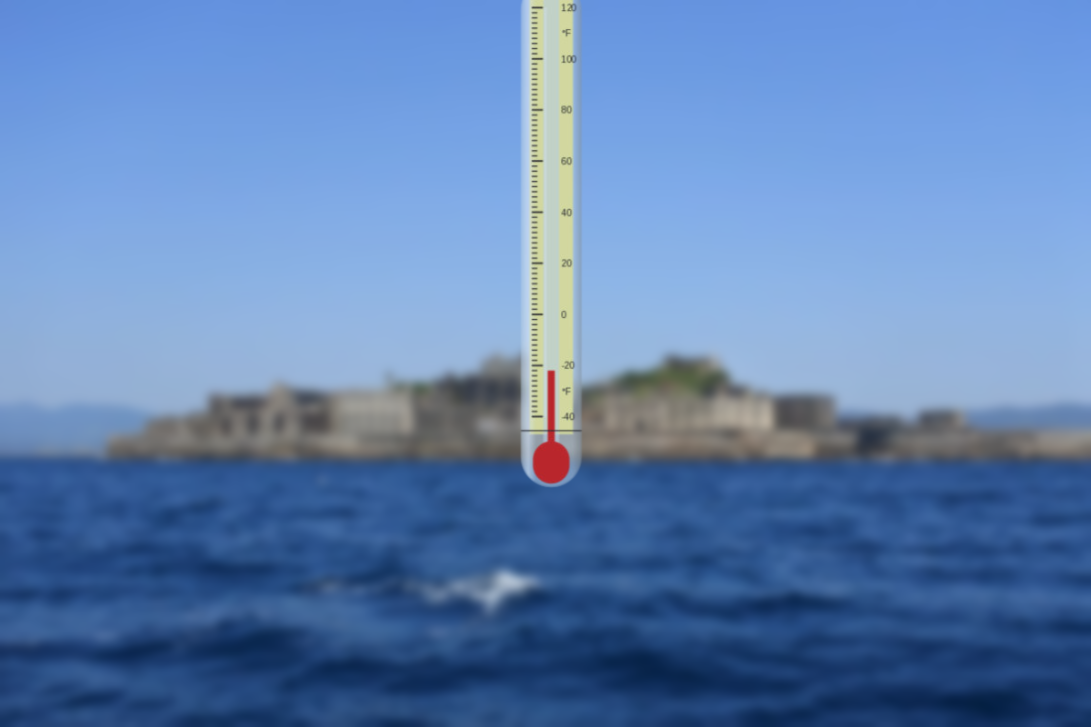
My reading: -22 °F
